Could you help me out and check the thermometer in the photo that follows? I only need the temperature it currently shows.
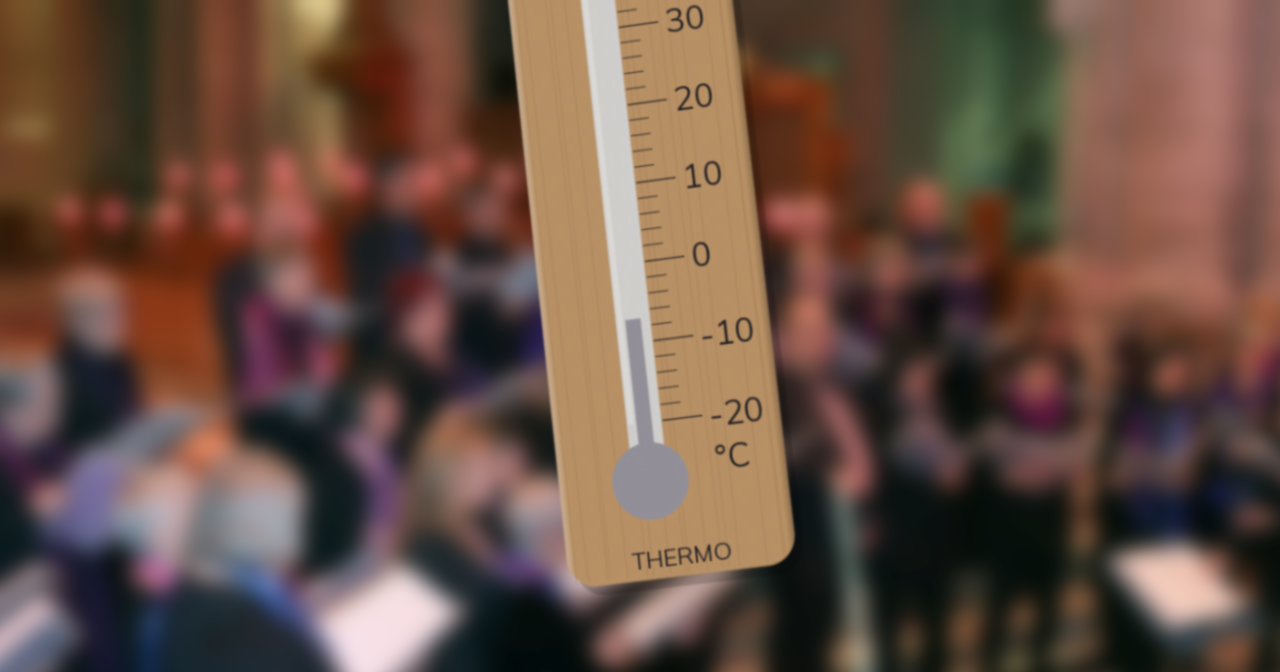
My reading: -7 °C
